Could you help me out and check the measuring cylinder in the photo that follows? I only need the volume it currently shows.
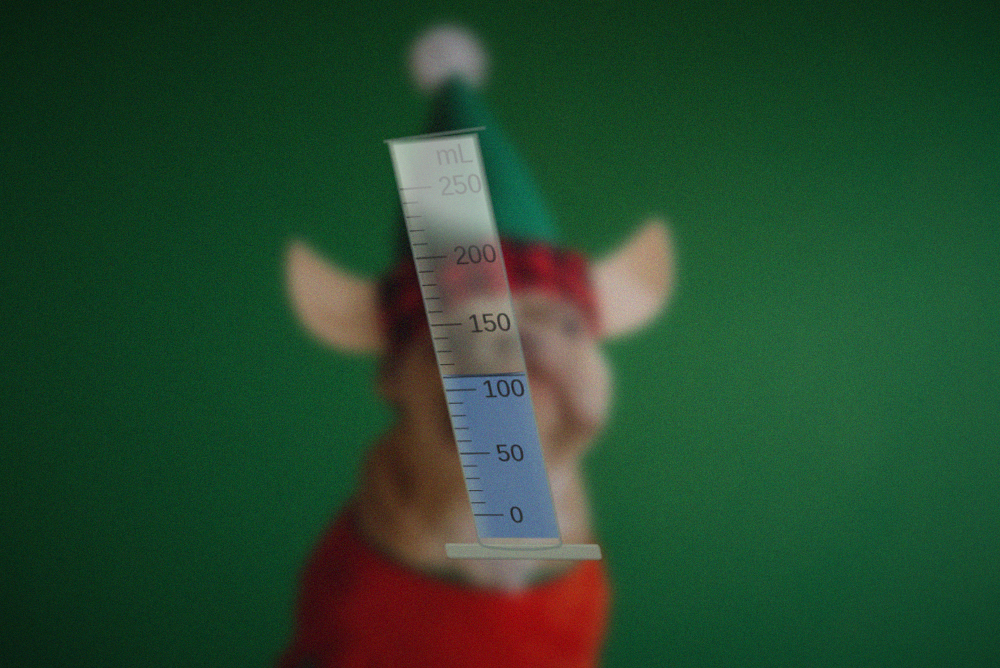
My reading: 110 mL
